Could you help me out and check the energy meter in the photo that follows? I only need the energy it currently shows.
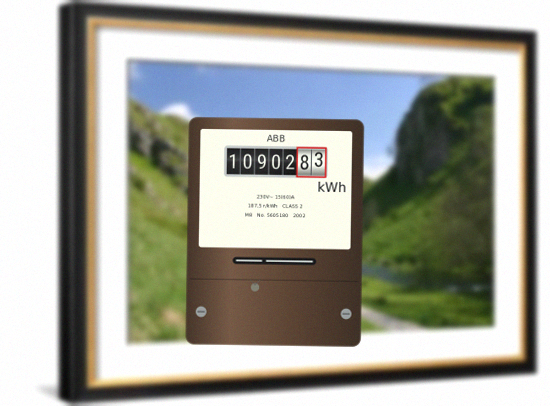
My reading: 10902.83 kWh
